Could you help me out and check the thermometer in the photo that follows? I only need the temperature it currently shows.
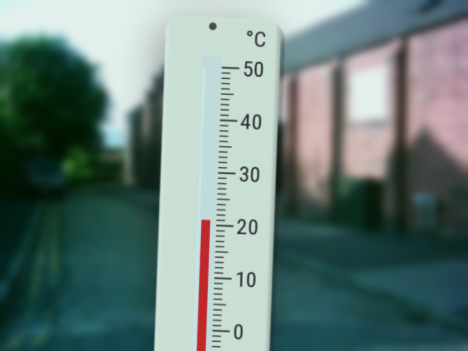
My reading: 21 °C
